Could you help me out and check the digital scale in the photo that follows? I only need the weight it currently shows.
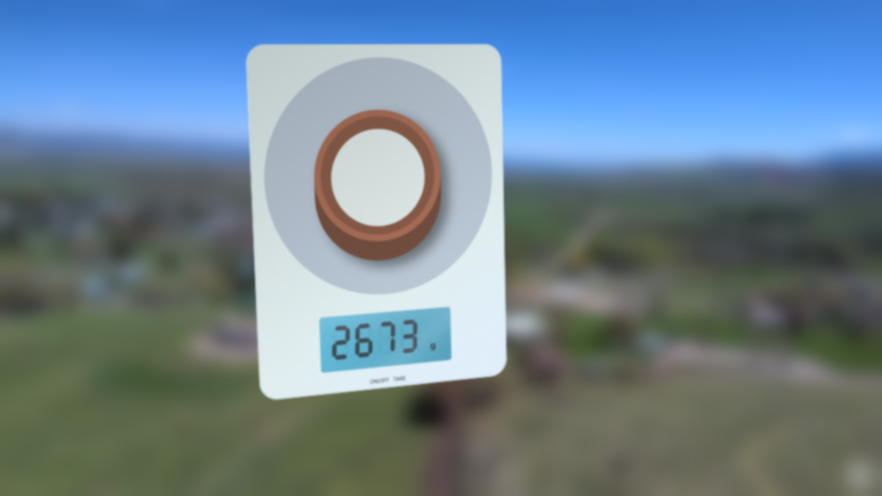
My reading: 2673 g
